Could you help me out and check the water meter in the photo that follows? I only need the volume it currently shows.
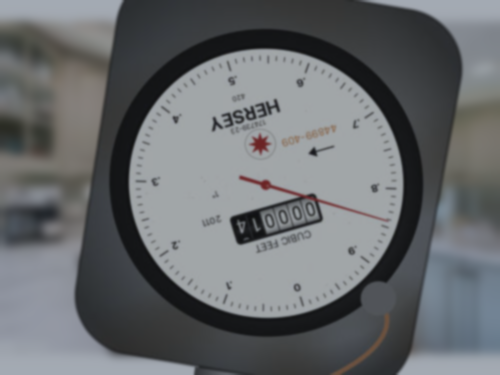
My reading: 13.84 ft³
